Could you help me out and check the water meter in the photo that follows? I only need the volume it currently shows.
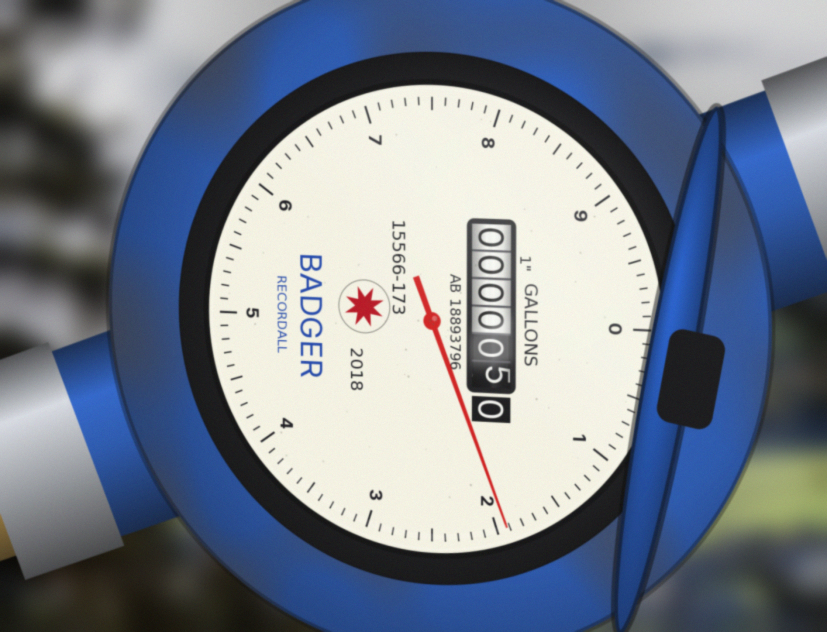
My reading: 51.9 gal
